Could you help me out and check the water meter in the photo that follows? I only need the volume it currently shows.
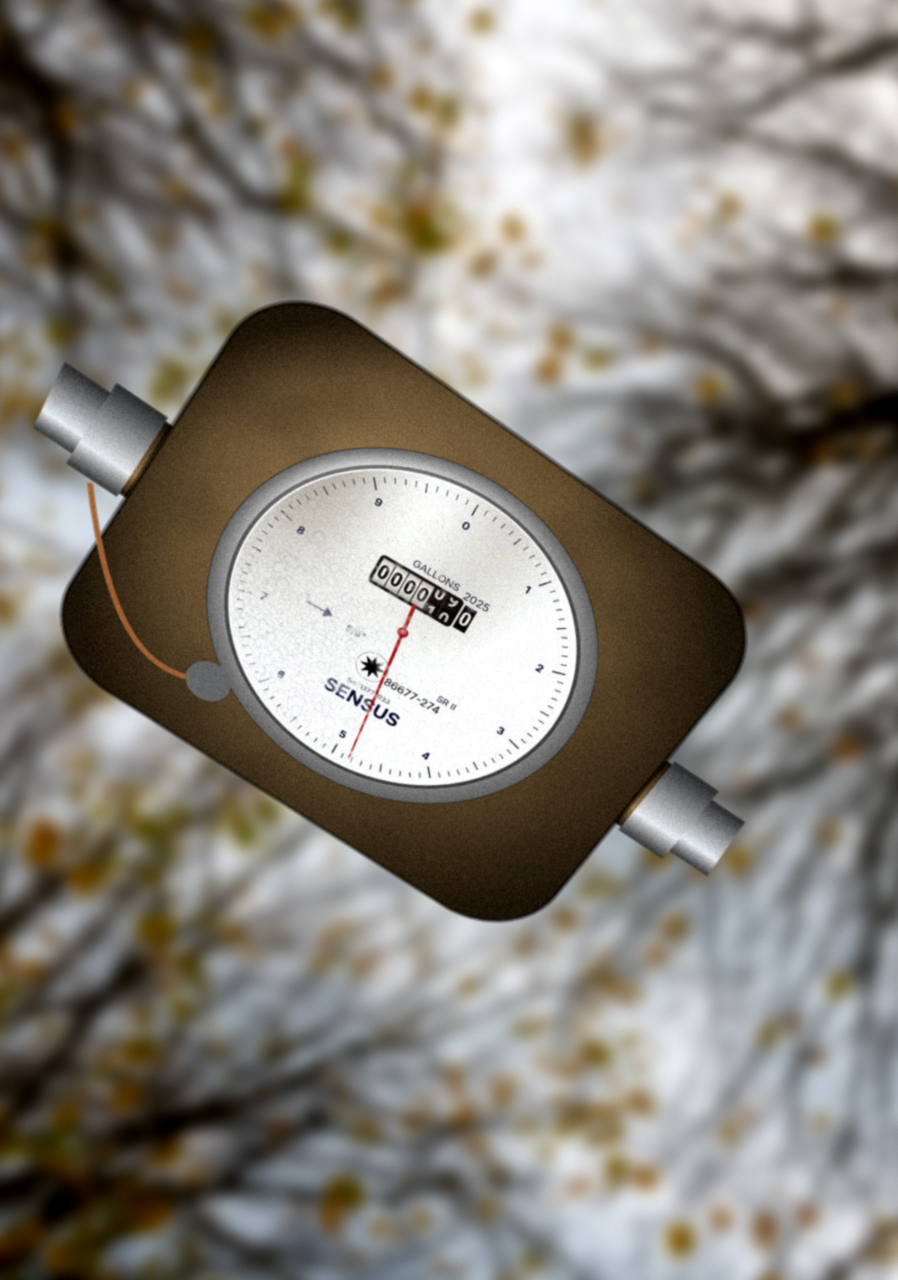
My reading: 94.8 gal
